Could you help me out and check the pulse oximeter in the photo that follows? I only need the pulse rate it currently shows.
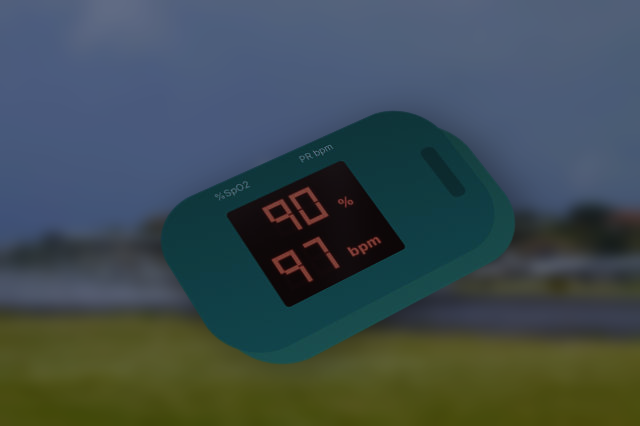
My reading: 97 bpm
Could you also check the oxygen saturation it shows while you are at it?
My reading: 90 %
